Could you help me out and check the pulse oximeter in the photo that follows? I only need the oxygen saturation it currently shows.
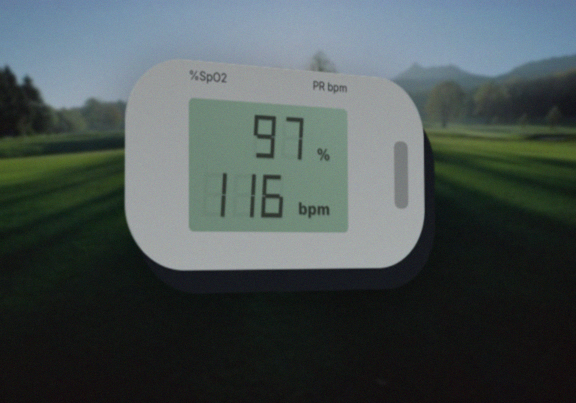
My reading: 97 %
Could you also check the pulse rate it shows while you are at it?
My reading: 116 bpm
